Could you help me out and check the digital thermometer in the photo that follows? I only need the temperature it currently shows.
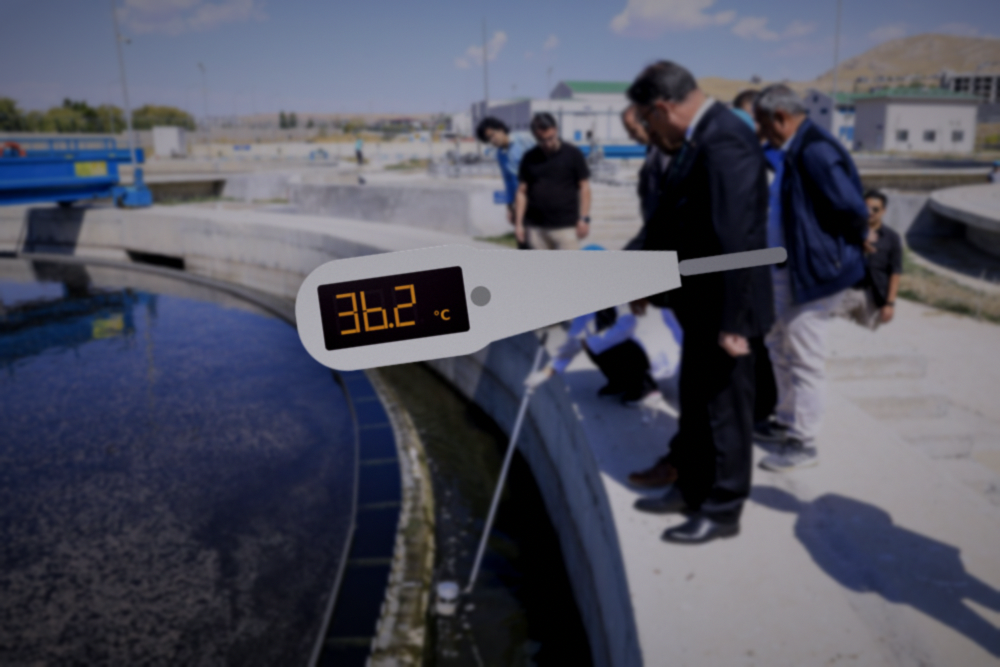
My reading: 36.2 °C
